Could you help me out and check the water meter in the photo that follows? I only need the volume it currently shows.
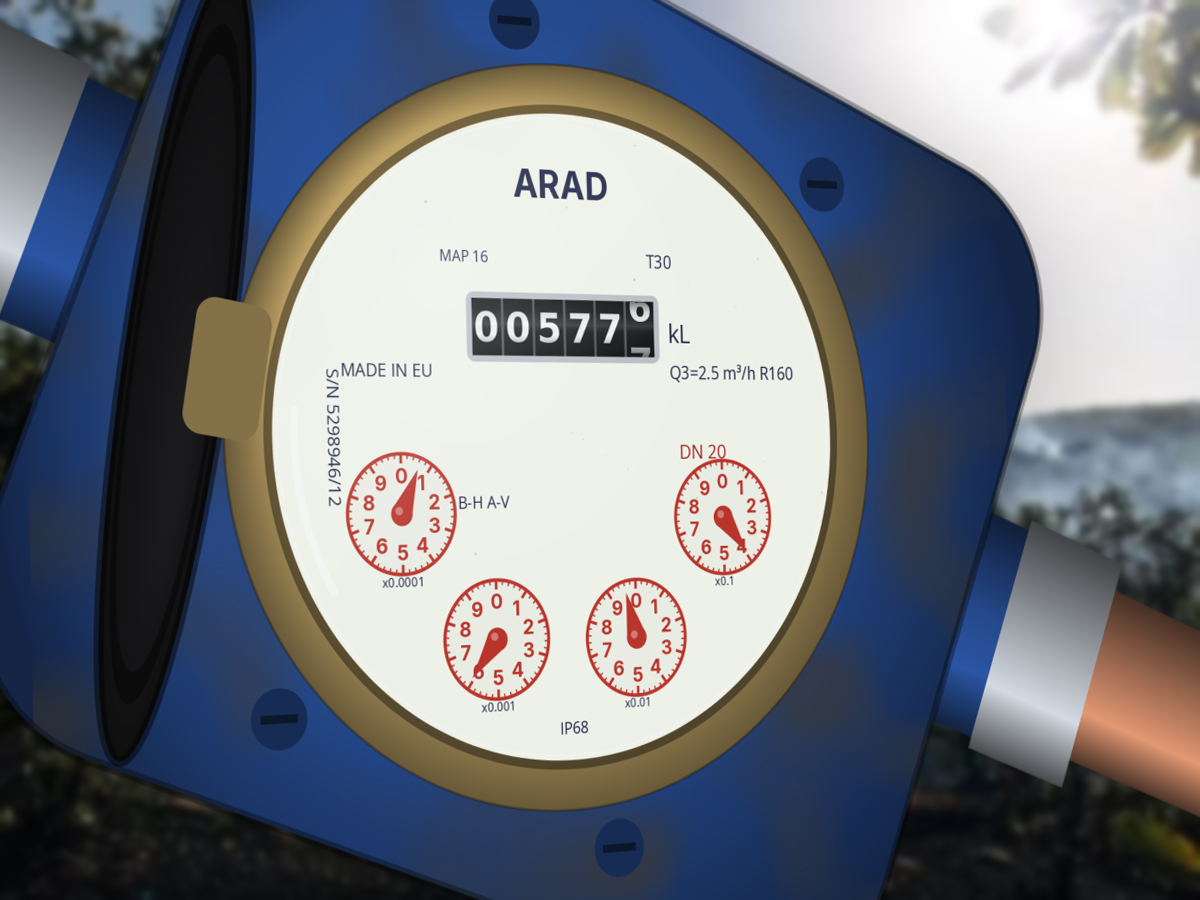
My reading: 5776.3960 kL
